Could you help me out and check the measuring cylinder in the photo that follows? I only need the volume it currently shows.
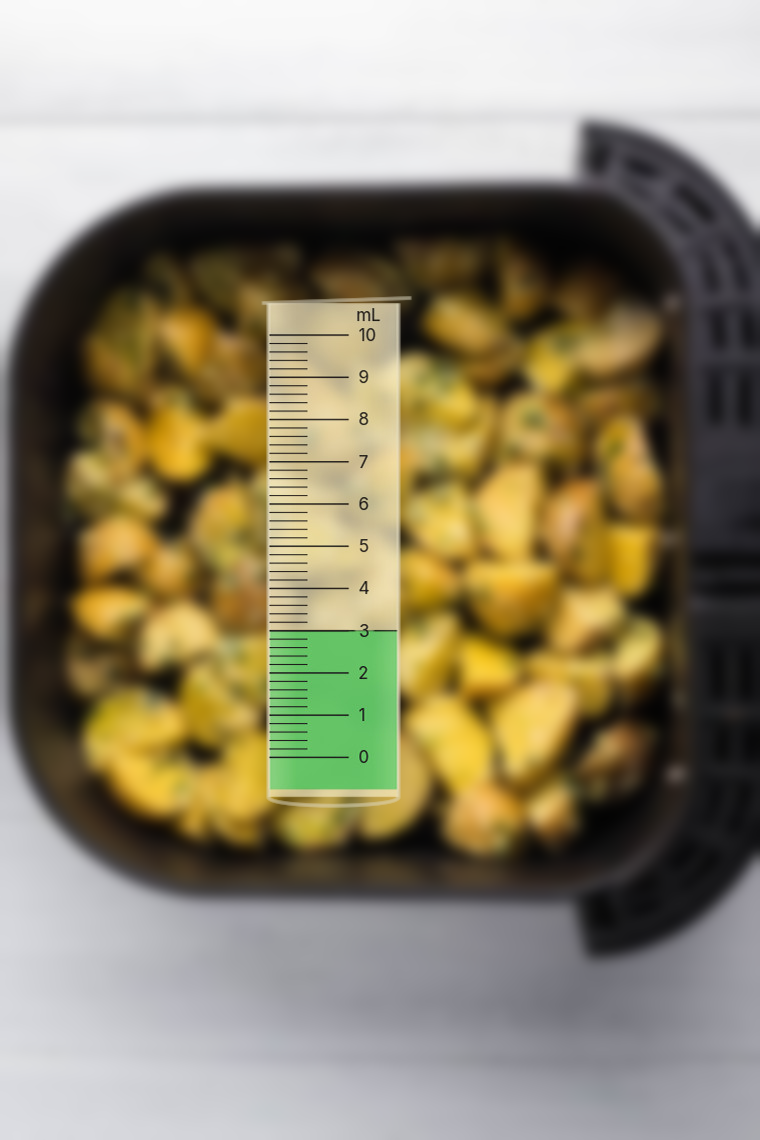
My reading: 3 mL
